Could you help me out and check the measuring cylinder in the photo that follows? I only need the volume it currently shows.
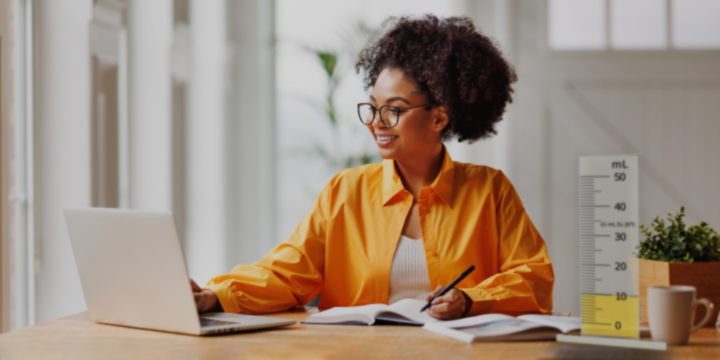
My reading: 10 mL
